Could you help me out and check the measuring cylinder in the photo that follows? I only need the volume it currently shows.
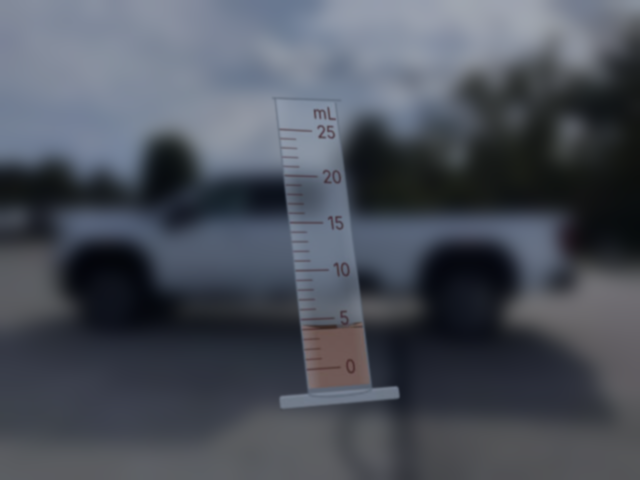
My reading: 4 mL
